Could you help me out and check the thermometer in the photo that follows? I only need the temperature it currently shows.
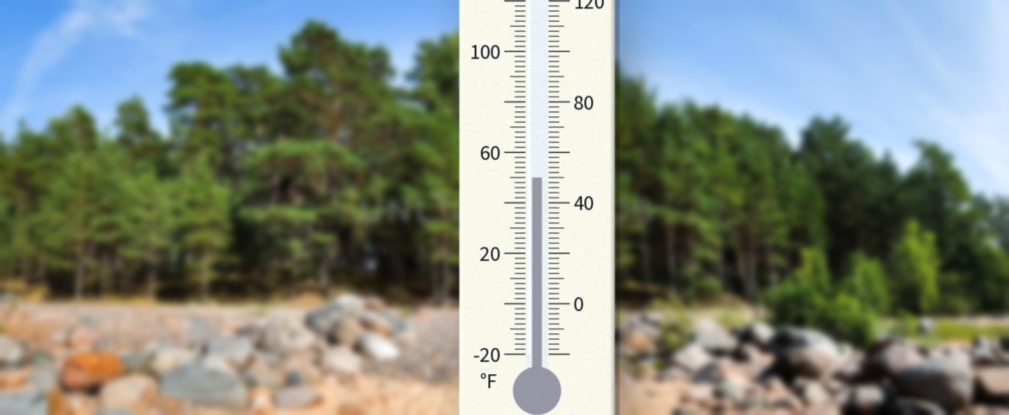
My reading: 50 °F
